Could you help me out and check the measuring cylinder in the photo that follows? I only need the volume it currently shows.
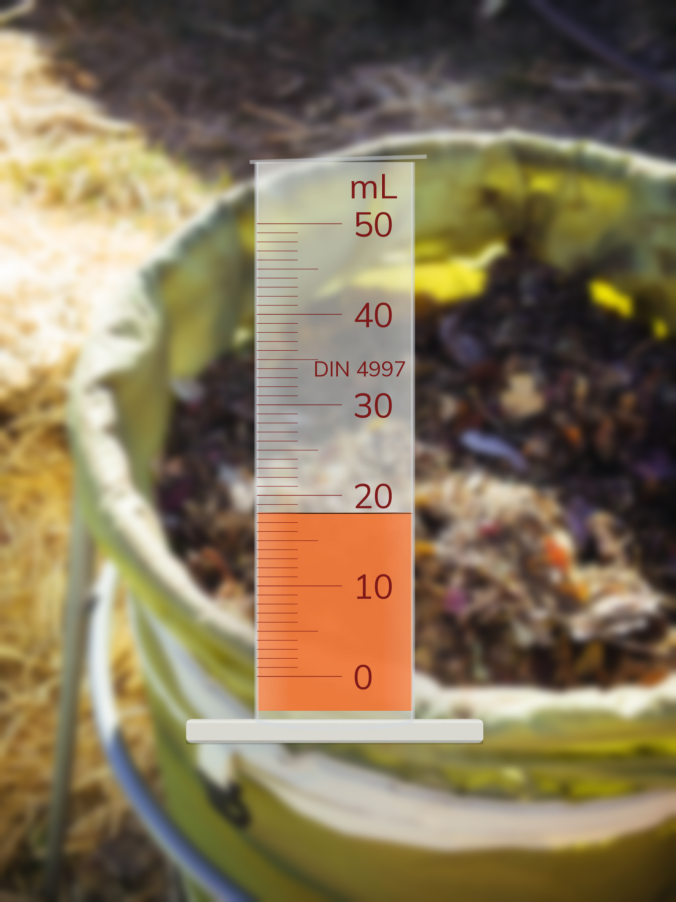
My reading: 18 mL
